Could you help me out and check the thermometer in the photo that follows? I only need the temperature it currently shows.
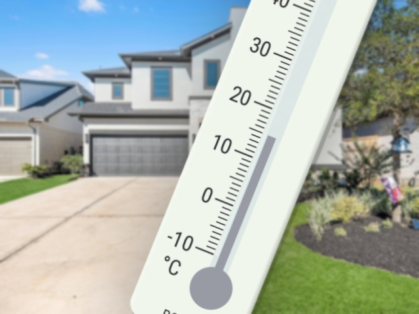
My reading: 15 °C
